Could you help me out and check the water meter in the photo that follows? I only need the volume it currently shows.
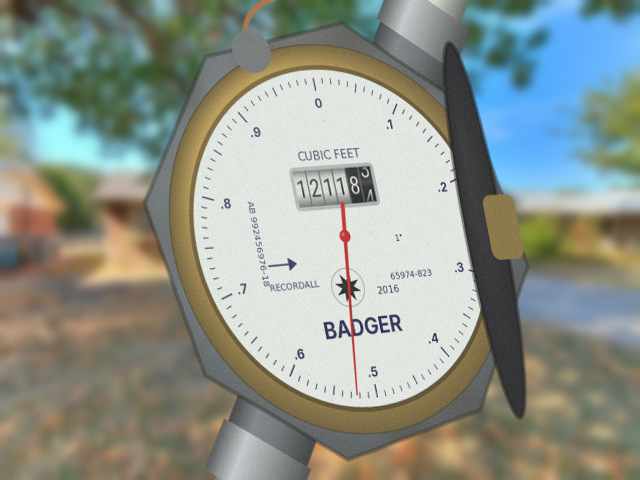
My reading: 121183.52 ft³
